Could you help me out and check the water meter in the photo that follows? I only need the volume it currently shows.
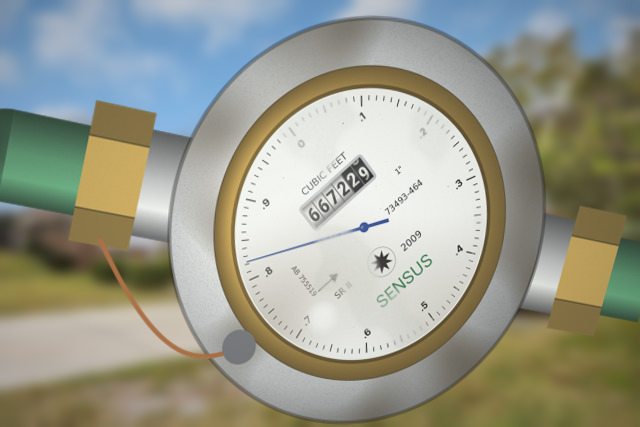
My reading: 667228.82 ft³
